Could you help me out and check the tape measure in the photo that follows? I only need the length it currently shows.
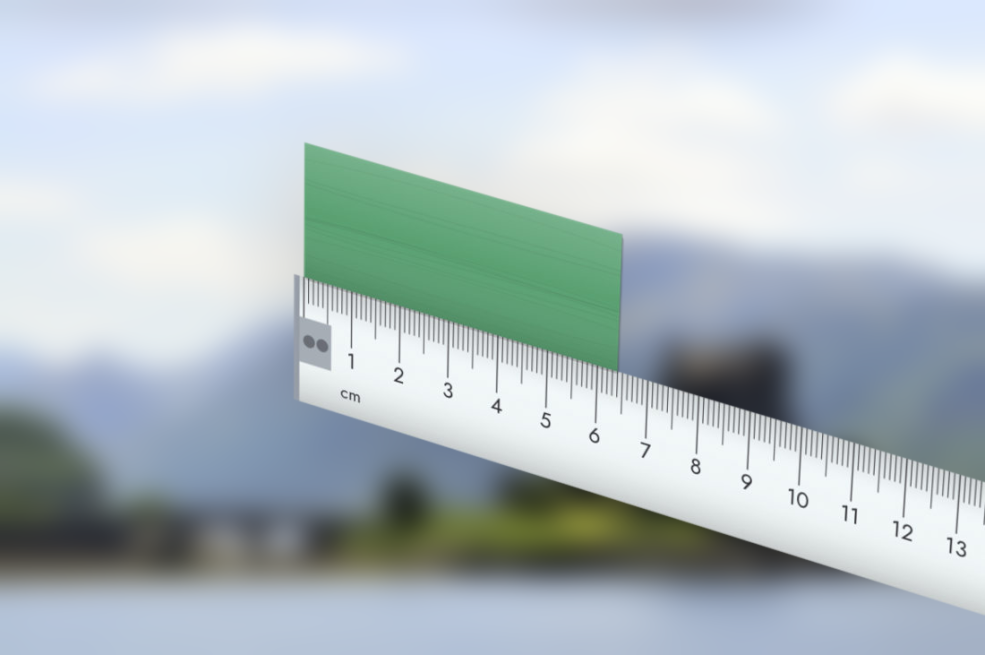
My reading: 6.4 cm
